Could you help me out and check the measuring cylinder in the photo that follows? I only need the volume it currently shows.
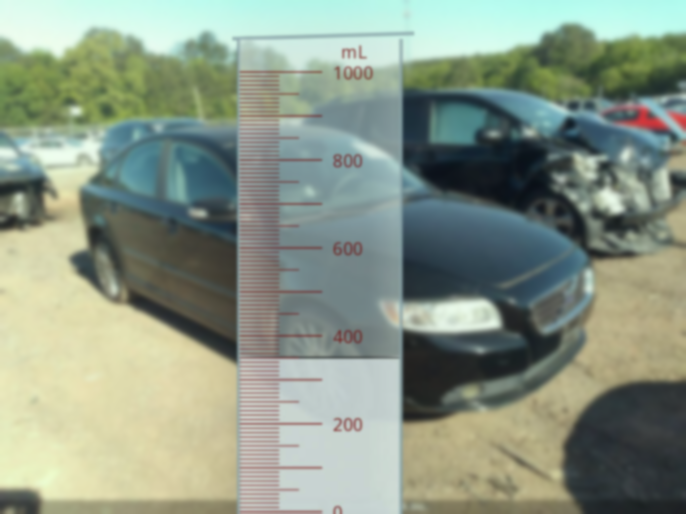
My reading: 350 mL
